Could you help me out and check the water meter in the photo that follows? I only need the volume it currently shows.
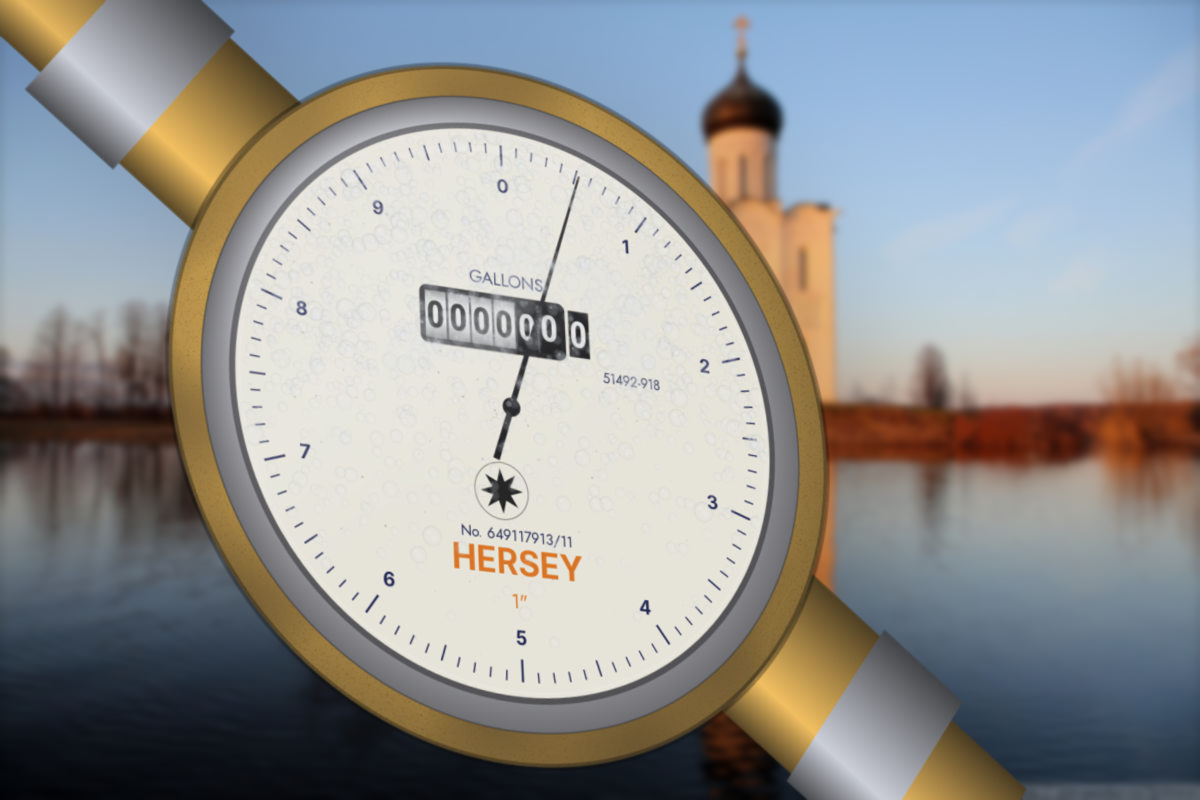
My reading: 0.5 gal
